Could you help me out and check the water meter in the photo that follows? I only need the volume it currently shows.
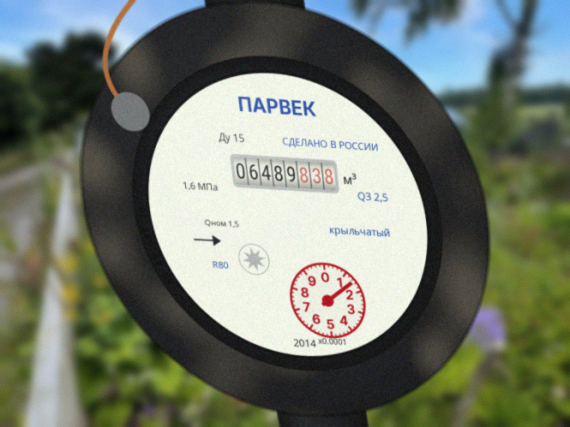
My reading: 6489.8381 m³
